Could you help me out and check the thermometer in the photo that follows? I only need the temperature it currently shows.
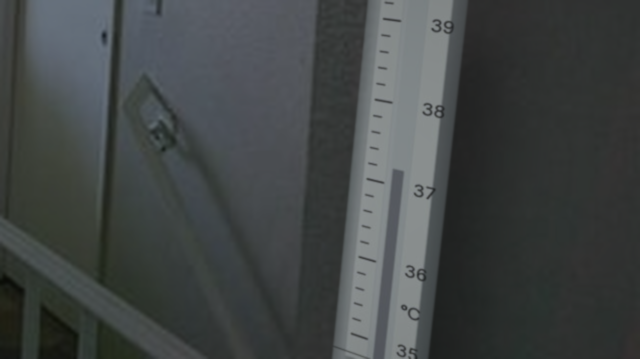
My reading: 37.2 °C
